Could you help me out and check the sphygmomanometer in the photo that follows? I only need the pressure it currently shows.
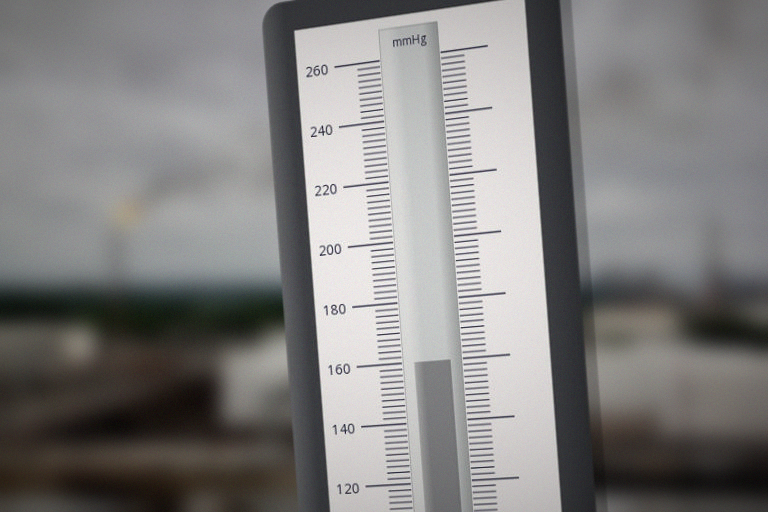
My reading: 160 mmHg
